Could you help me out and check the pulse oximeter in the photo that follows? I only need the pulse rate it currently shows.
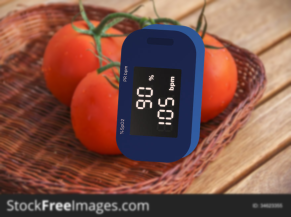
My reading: 105 bpm
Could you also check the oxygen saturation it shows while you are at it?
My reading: 90 %
